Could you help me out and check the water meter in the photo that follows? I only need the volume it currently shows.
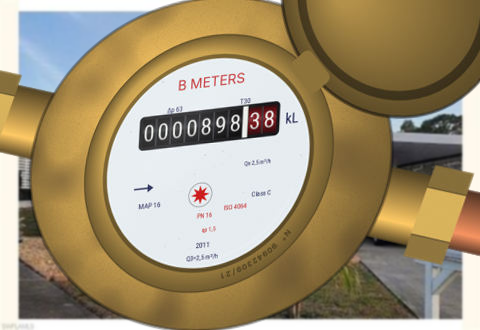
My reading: 898.38 kL
